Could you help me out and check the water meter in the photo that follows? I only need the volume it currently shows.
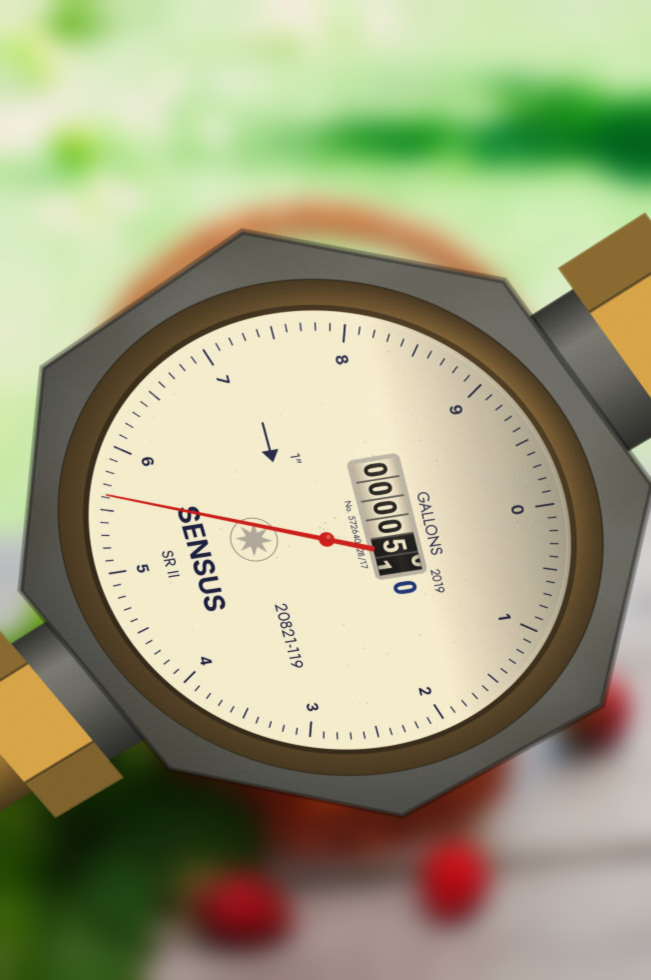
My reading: 505.6 gal
